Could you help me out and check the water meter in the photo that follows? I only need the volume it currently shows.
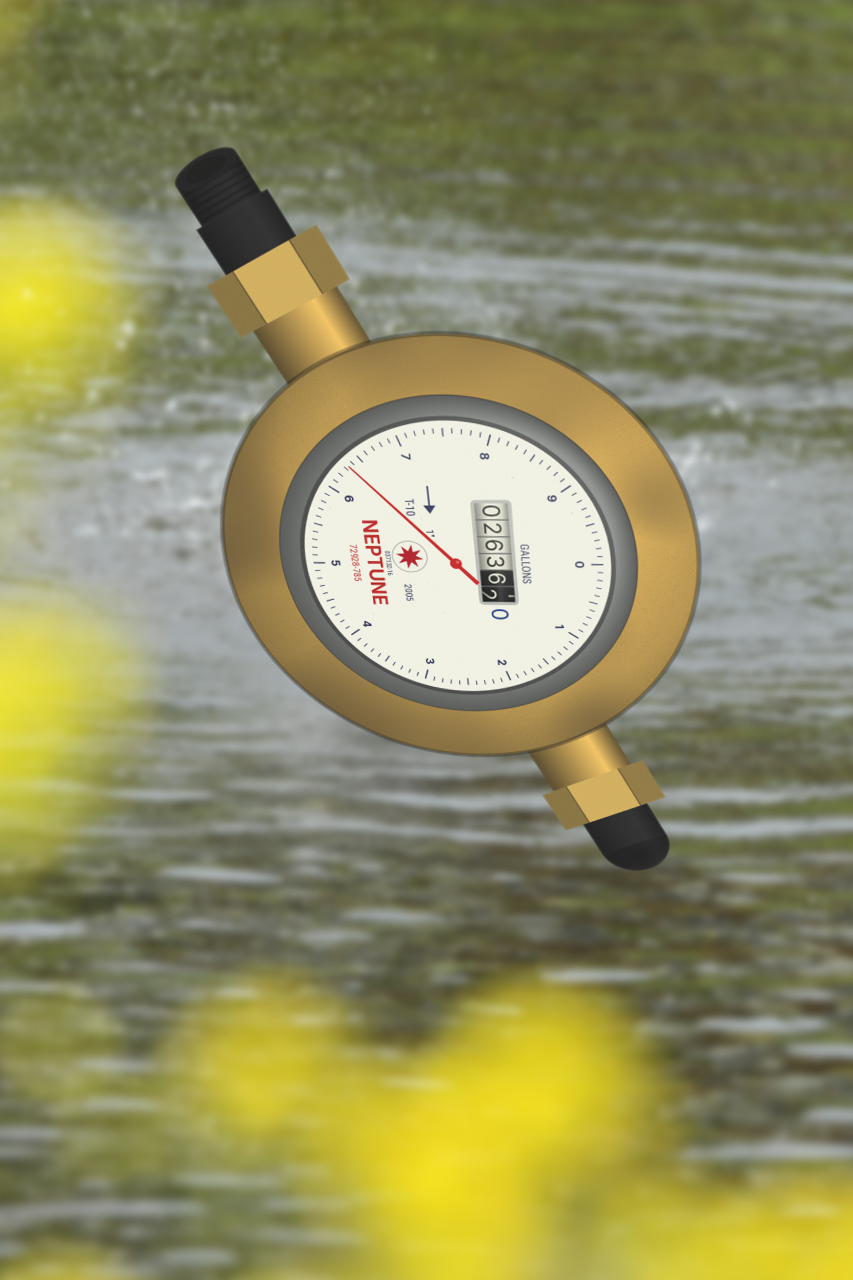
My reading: 263616.3 gal
